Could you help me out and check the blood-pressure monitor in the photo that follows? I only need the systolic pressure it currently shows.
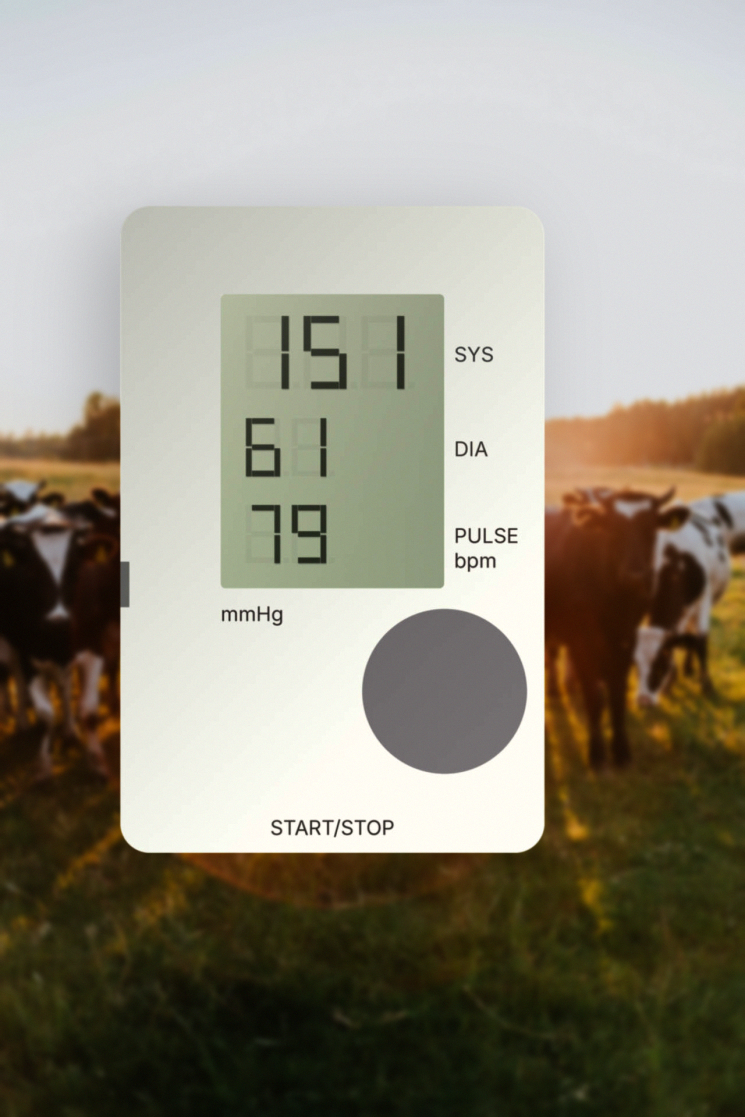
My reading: 151 mmHg
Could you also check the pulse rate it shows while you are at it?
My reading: 79 bpm
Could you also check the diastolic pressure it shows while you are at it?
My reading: 61 mmHg
